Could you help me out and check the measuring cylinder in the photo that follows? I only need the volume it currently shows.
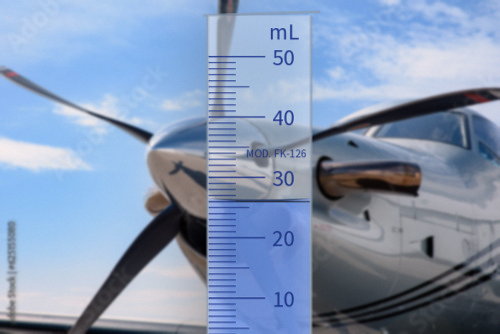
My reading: 26 mL
